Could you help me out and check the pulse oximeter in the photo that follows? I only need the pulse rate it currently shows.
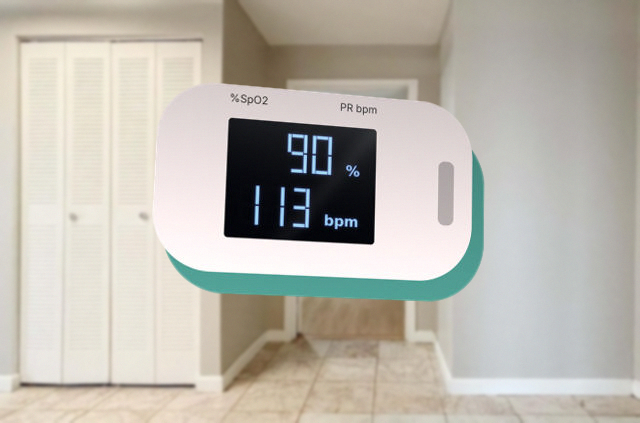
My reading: 113 bpm
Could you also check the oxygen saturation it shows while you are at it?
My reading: 90 %
